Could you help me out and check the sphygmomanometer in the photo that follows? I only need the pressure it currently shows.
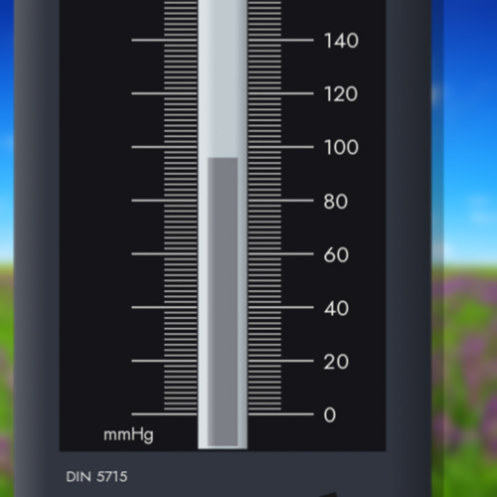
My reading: 96 mmHg
